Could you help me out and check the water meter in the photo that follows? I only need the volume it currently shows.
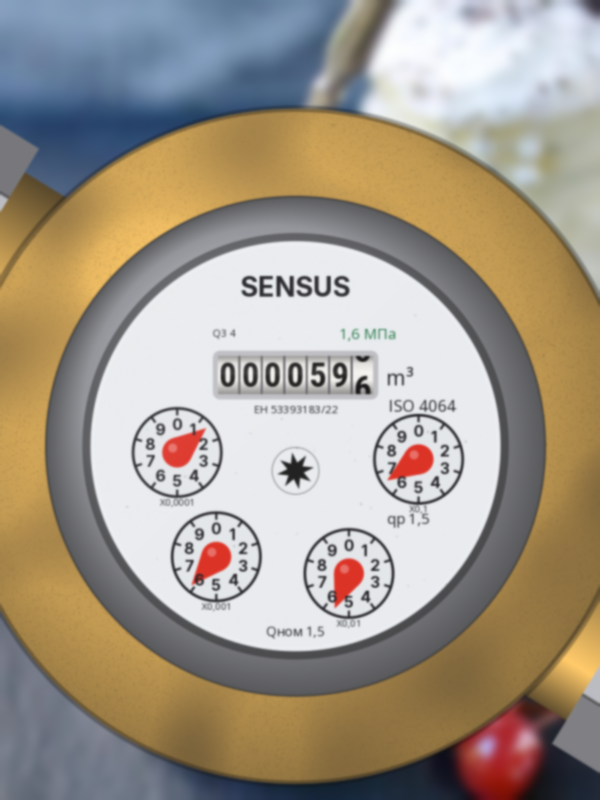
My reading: 595.6561 m³
